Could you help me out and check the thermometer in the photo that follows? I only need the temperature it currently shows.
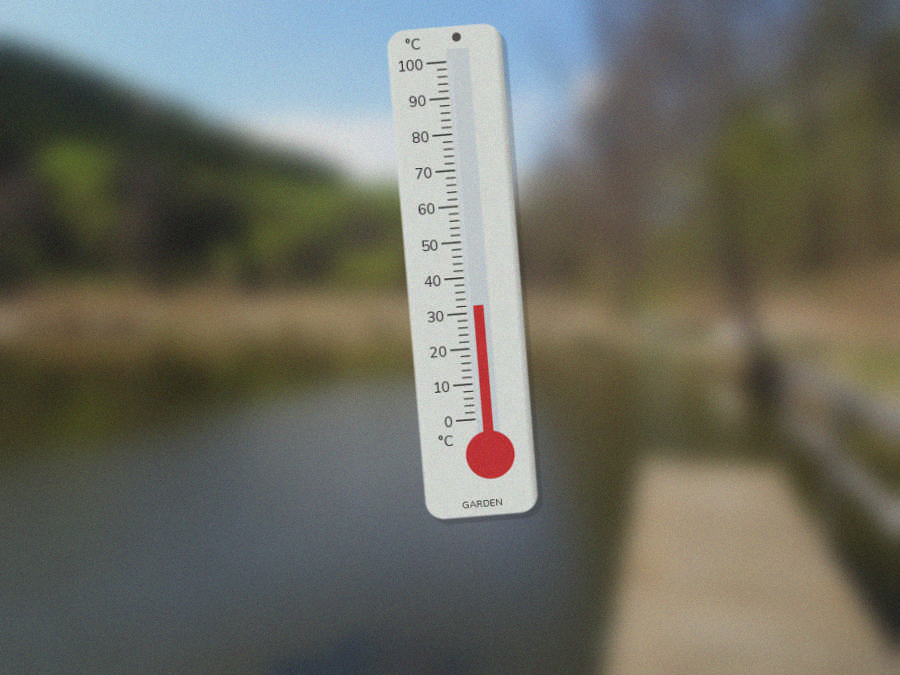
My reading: 32 °C
